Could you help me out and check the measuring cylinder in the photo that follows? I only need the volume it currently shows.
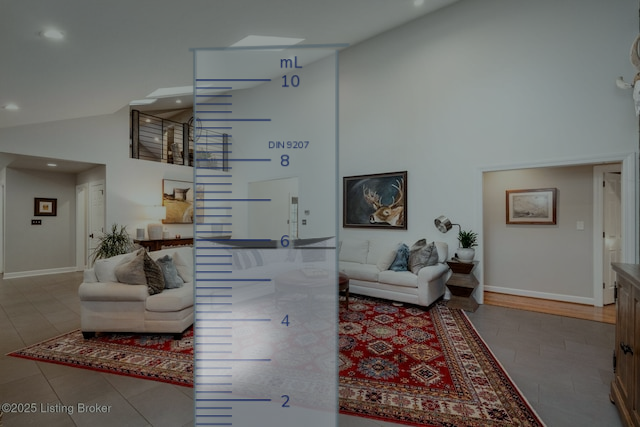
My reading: 5.8 mL
